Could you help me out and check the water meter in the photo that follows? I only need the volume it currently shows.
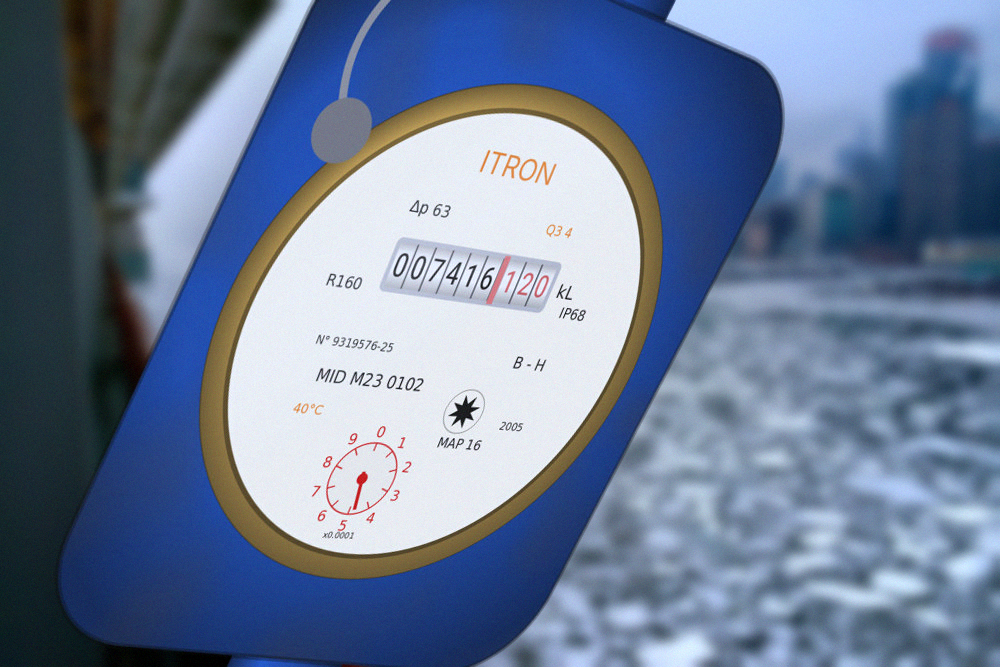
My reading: 7416.1204 kL
